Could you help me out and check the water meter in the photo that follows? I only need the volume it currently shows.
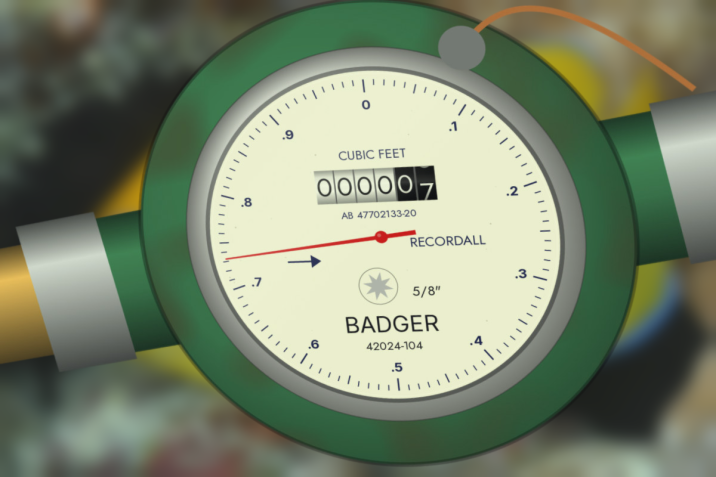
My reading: 6.73 ft³
